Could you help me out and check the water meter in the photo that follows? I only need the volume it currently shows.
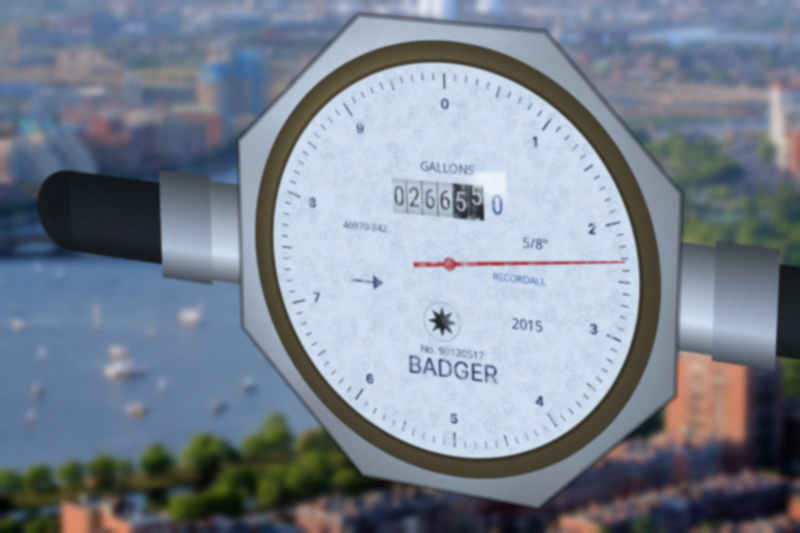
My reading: 266552.3 gal
